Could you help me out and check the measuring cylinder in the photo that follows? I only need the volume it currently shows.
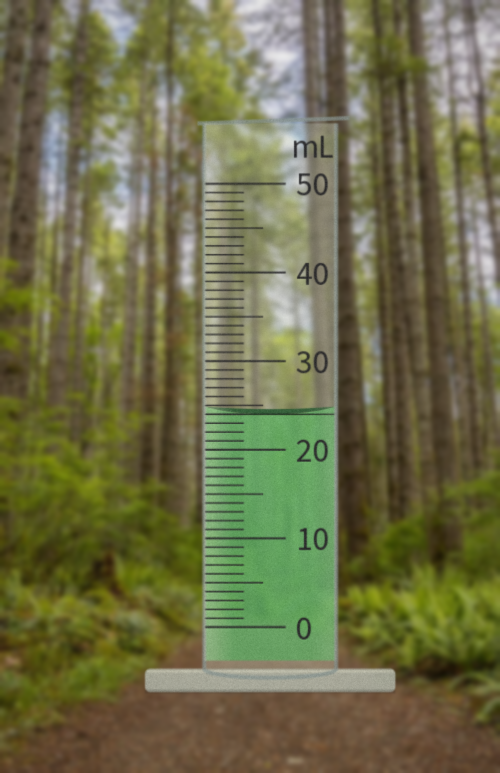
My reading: 24 mL
